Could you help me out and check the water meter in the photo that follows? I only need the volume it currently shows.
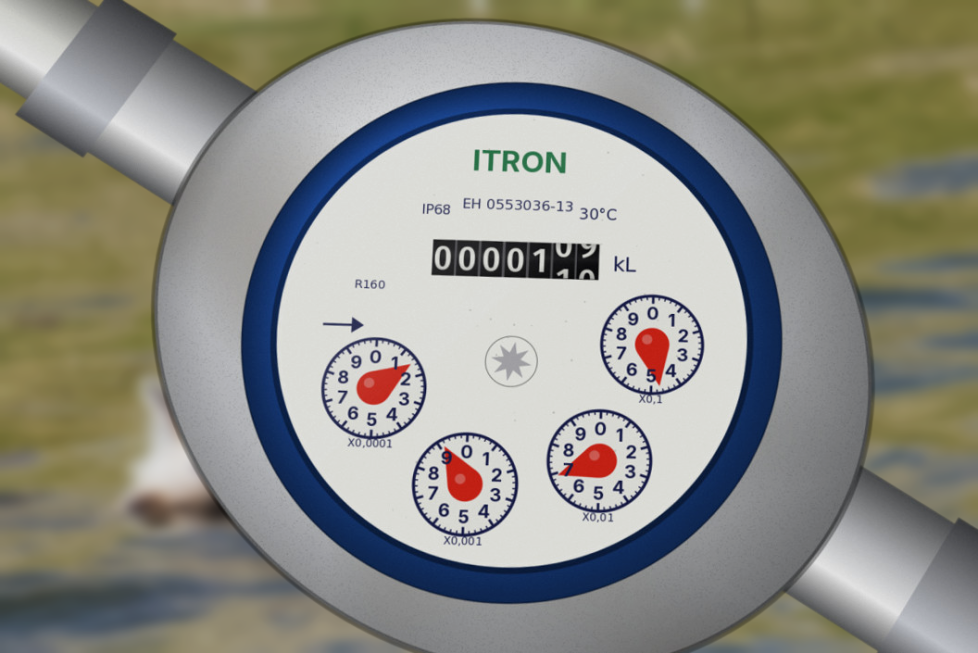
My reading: 109.4691 kL
